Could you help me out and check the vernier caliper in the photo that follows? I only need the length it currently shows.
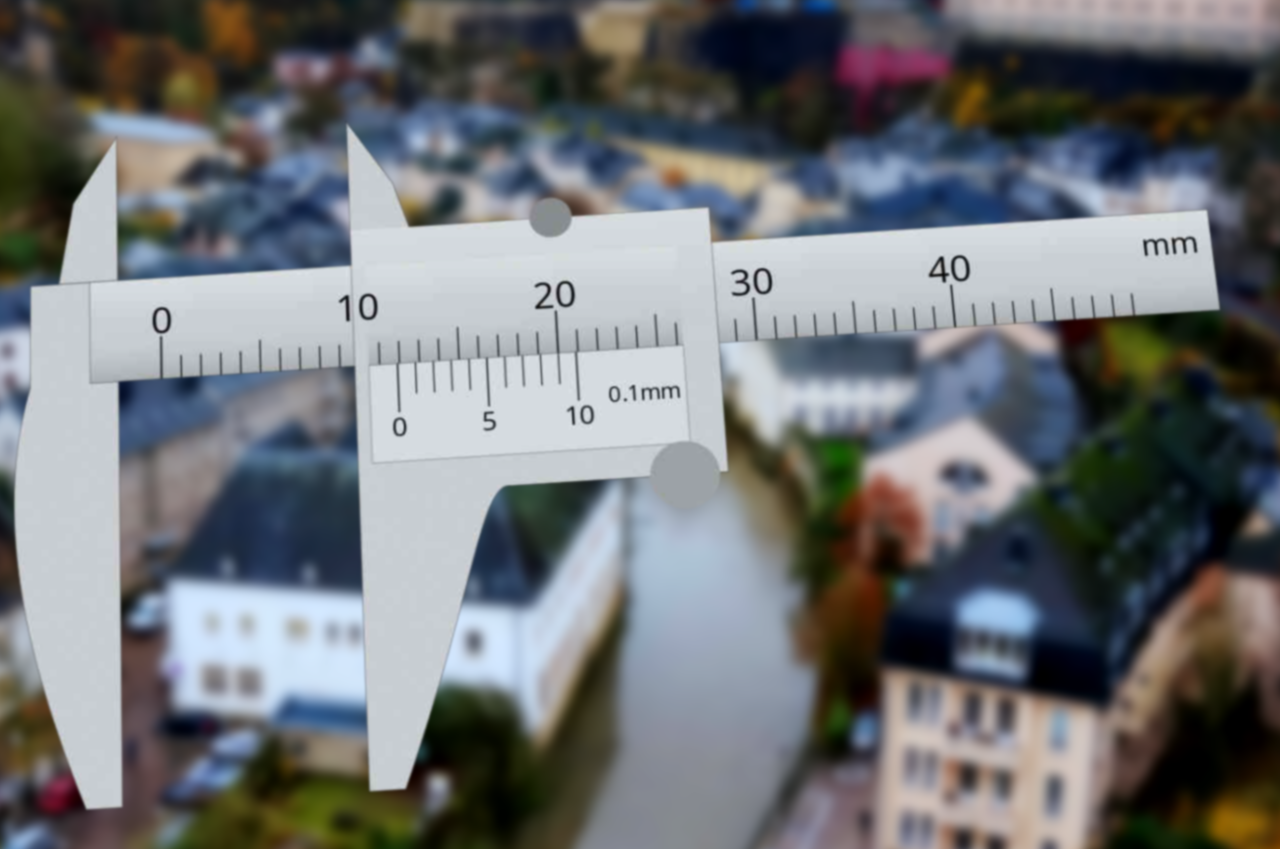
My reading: 11.9 mm
